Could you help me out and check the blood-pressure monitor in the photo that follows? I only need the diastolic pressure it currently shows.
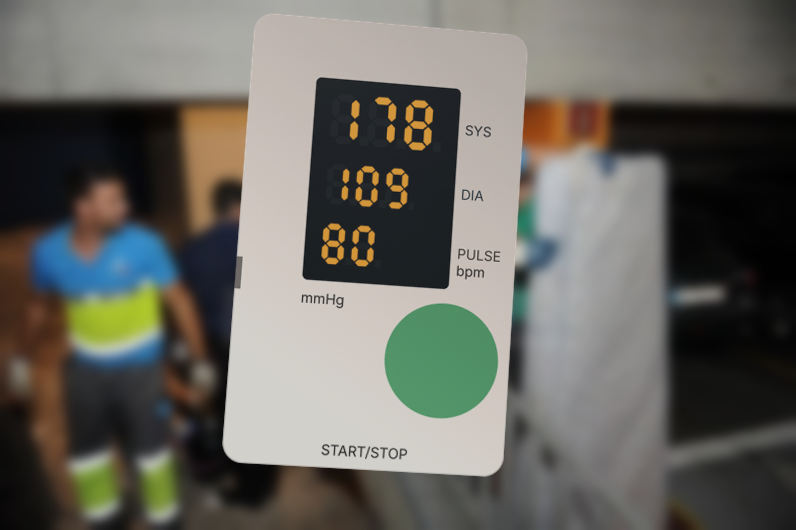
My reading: 109 mmHg
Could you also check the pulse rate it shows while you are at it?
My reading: 80 bpm
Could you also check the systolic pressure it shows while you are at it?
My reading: 178 mmHg
